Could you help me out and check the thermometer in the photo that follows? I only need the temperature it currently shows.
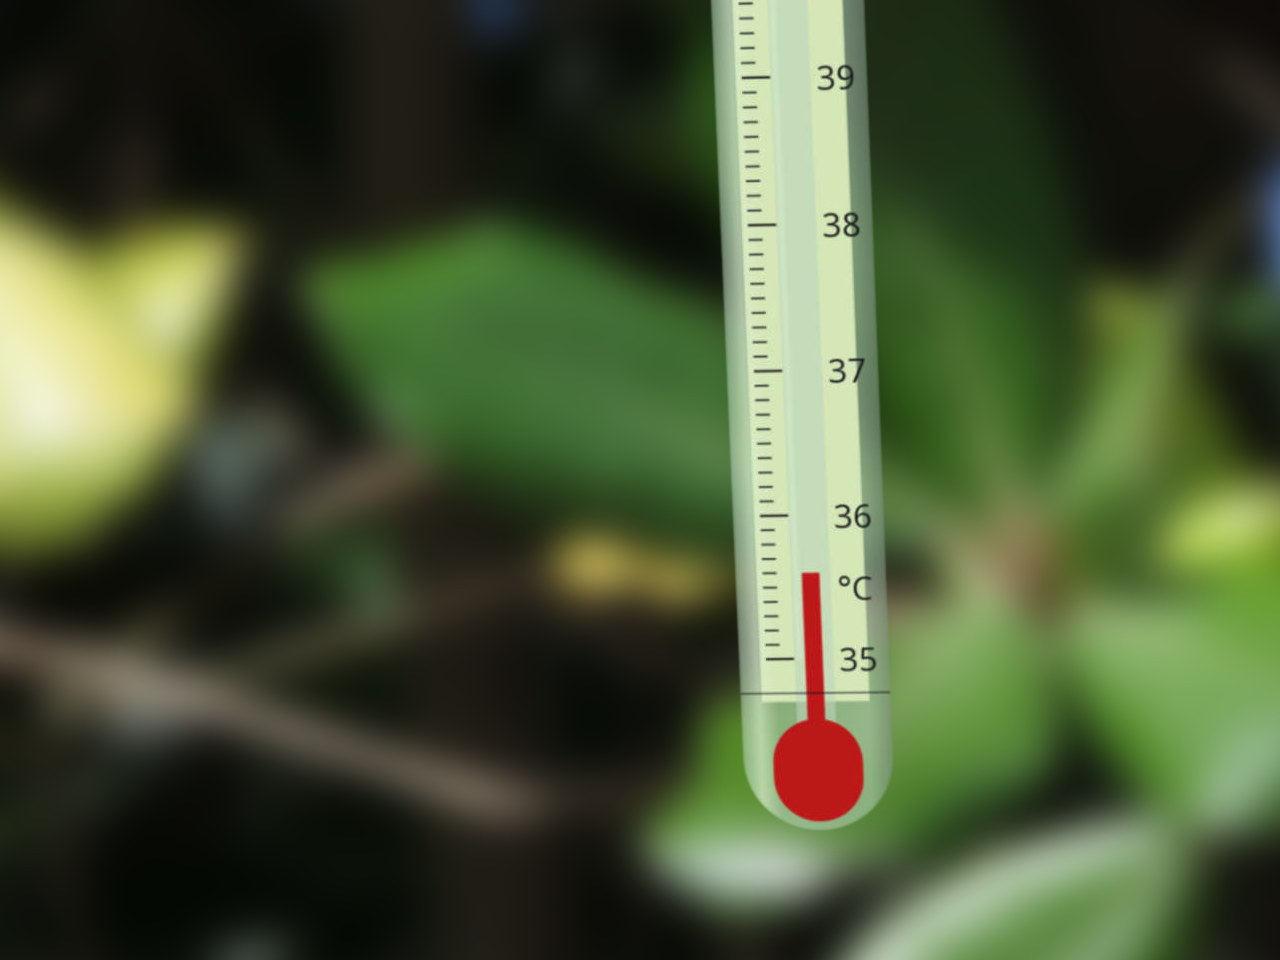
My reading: 35.6 °C
